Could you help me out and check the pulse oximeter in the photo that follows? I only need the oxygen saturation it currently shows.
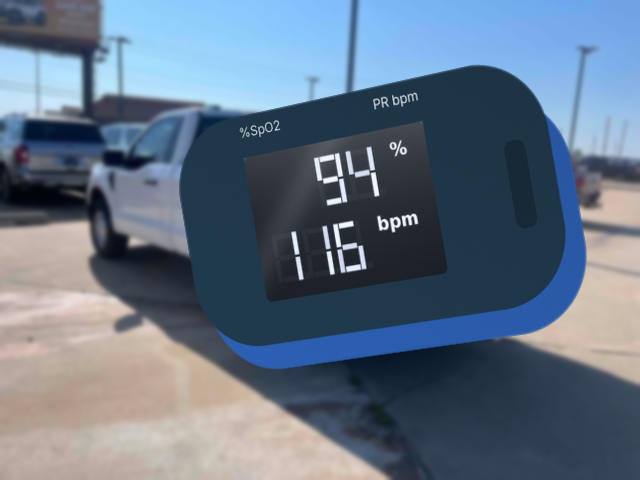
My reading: 94 %
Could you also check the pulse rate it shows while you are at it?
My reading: 116 bpm
